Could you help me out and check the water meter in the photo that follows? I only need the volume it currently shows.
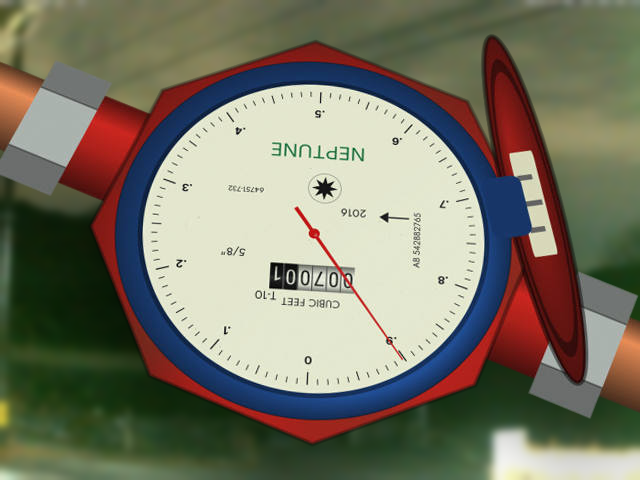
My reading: 7000.90 ft³
